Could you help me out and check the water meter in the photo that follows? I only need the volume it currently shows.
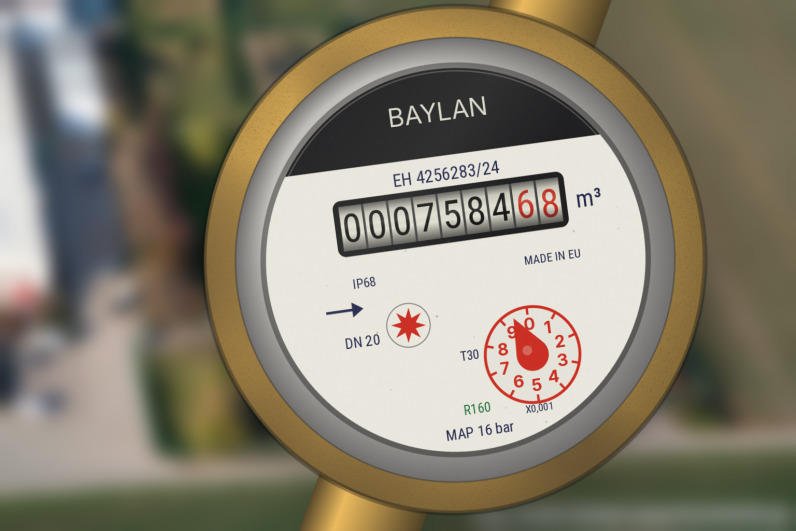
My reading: 7584.679 m³
